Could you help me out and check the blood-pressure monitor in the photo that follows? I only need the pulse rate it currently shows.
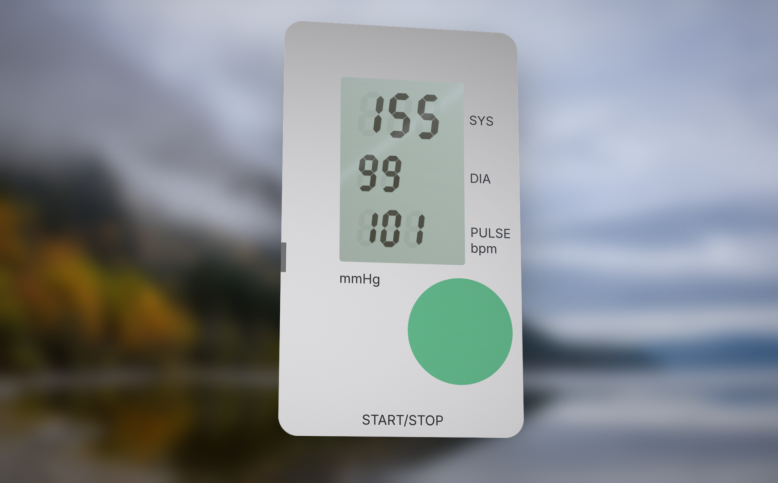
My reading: 101 bpm
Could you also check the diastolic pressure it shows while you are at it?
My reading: 99 mmHg
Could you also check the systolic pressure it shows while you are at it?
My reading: 155 mmHg
